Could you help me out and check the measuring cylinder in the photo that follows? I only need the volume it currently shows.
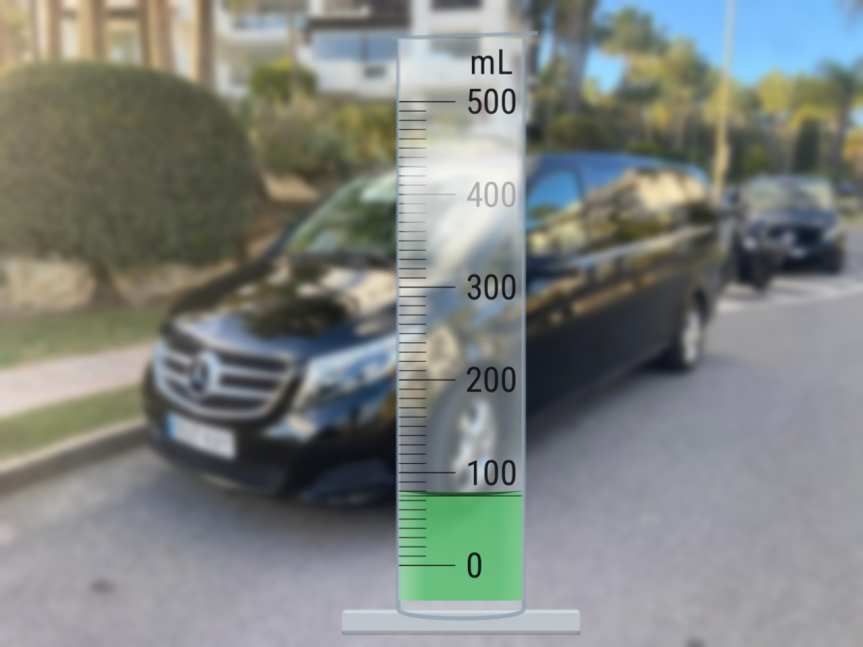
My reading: 75 mL
